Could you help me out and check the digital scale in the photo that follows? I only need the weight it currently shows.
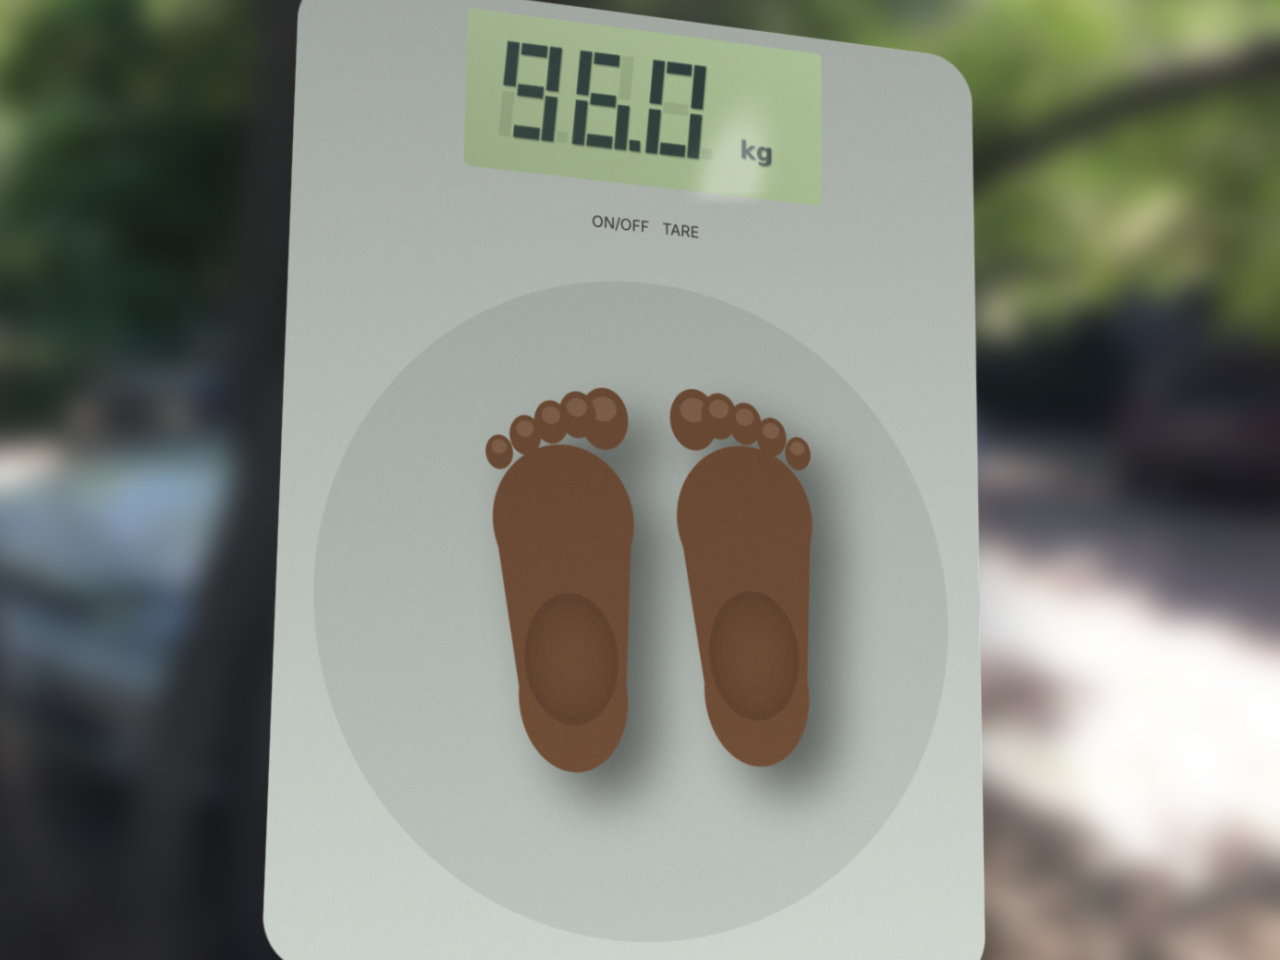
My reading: 96.0 kg
